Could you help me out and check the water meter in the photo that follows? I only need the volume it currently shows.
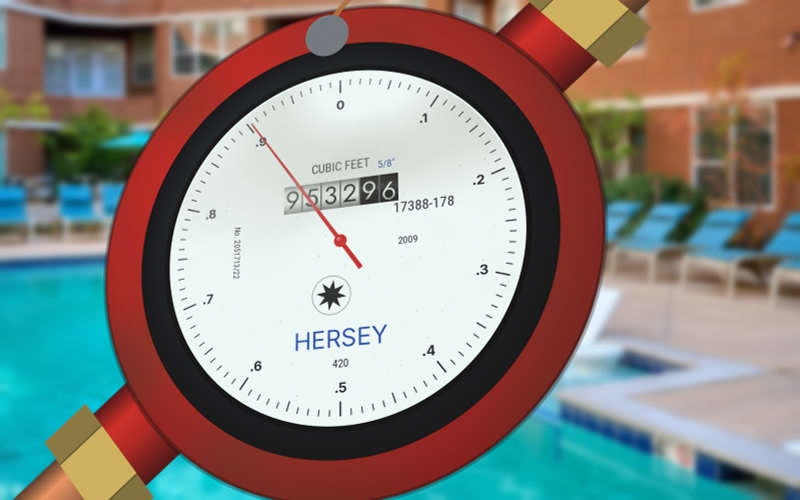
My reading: 953295.90 ft³
